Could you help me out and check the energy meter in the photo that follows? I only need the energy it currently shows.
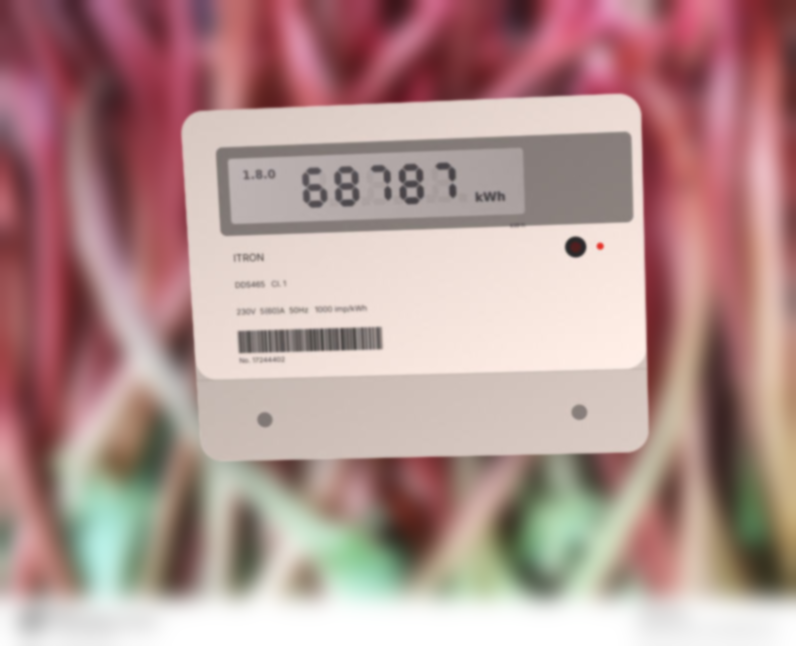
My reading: 68787 kWh
